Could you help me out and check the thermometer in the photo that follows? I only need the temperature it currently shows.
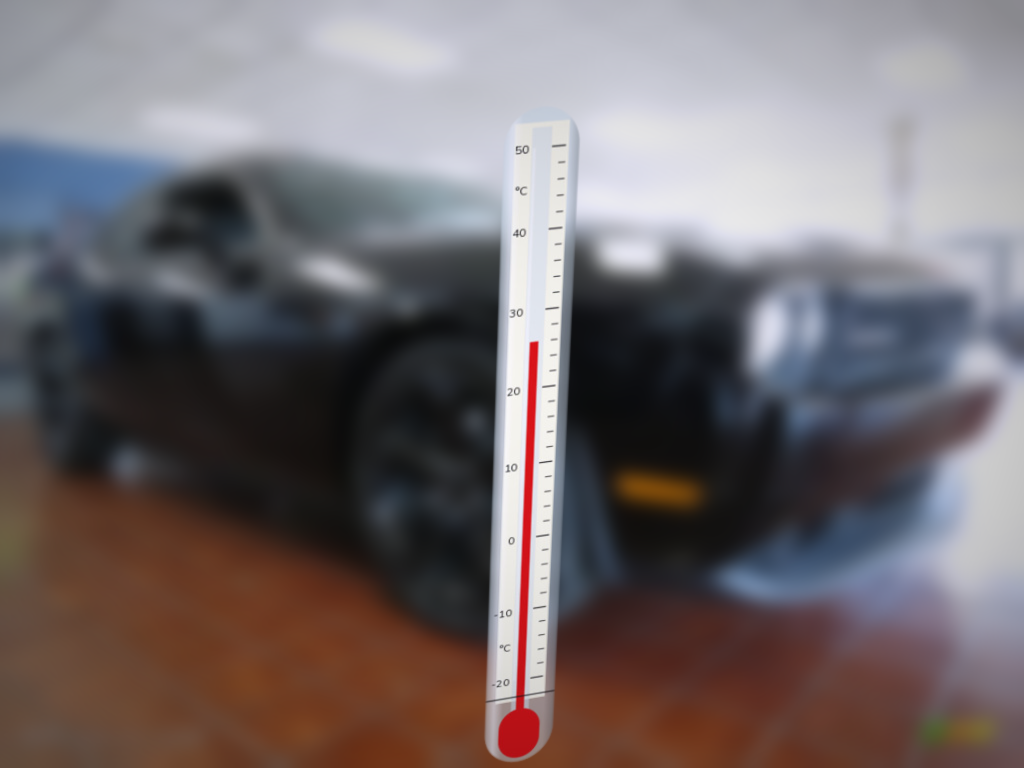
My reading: 26 °C
